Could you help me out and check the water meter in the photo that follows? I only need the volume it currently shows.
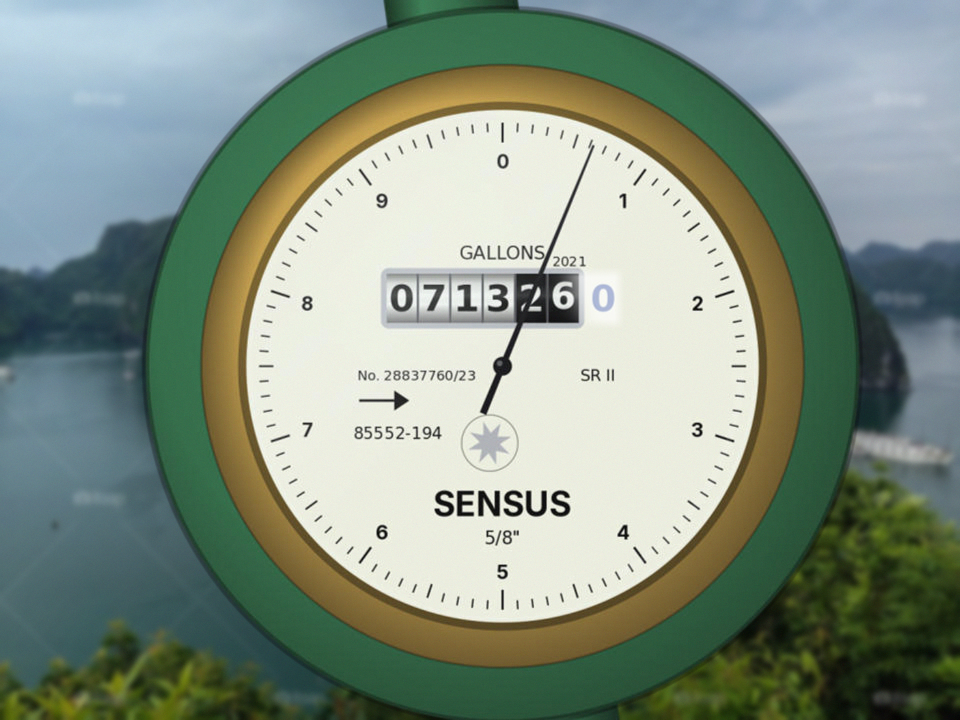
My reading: 713260.6 gal
